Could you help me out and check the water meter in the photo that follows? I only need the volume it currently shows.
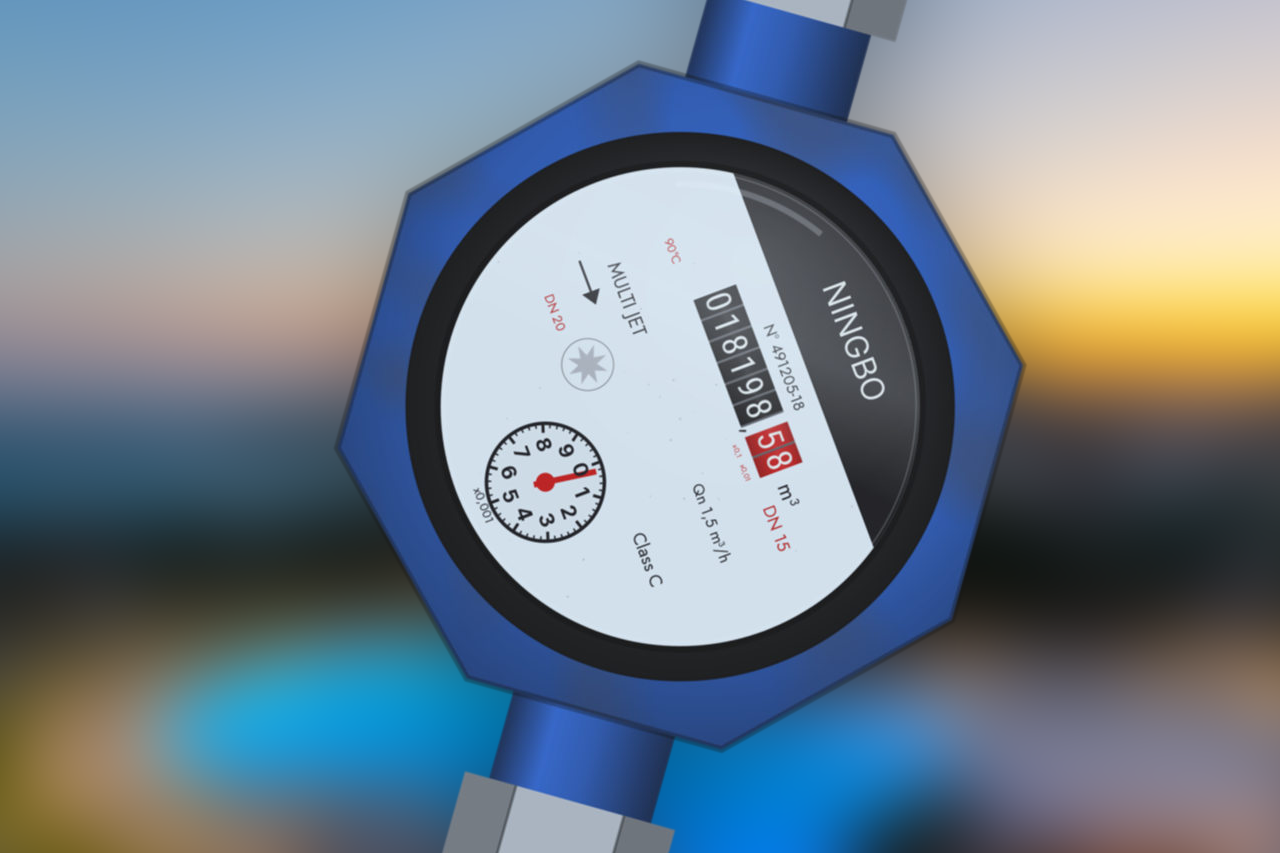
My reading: 18198.580 m³
